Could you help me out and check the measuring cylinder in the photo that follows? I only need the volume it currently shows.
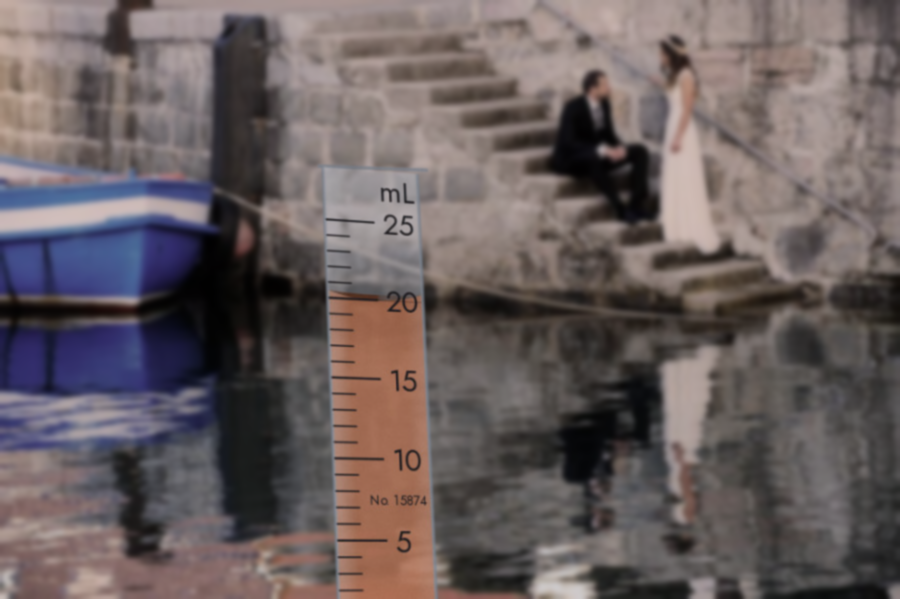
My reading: 20 mL
